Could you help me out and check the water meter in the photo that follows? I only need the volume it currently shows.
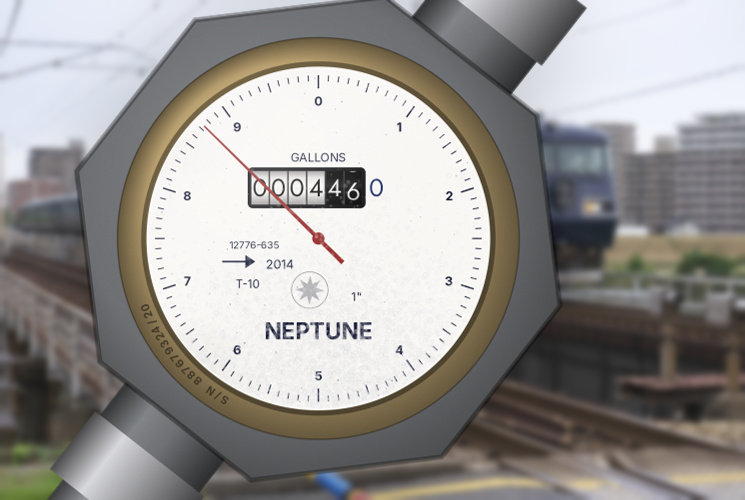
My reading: 4458.7 gal
